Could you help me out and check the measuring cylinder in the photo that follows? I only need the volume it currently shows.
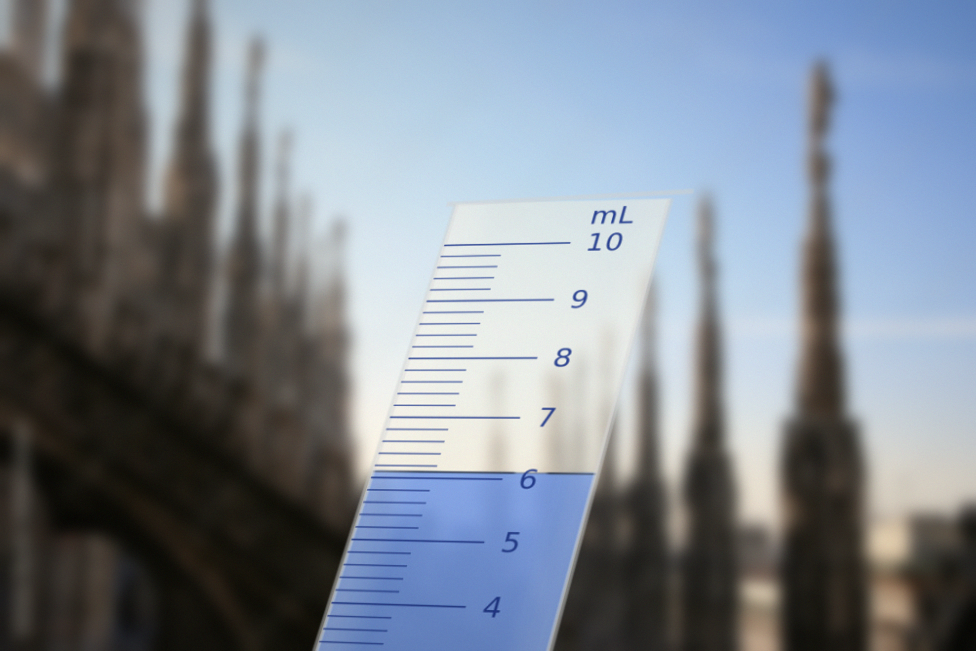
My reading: 6.1 mL
